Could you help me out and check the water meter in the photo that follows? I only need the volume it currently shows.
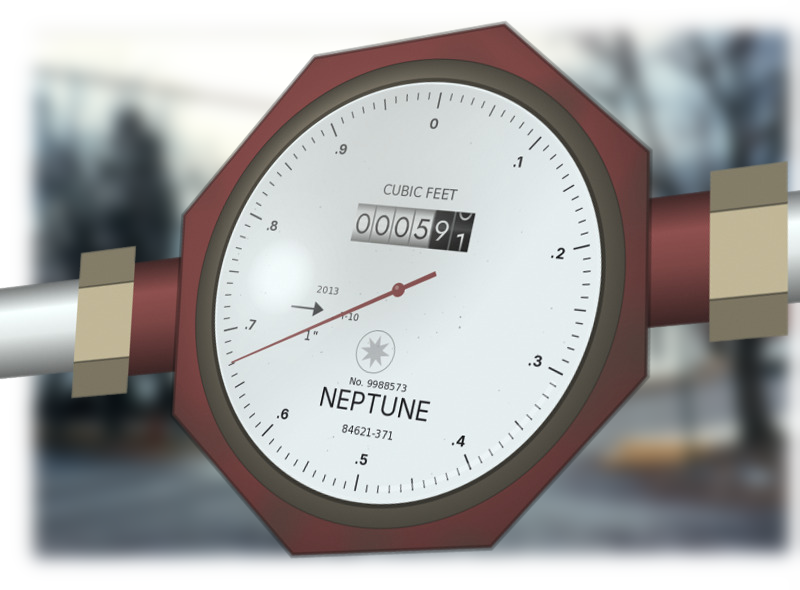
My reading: 590.67 ft³
